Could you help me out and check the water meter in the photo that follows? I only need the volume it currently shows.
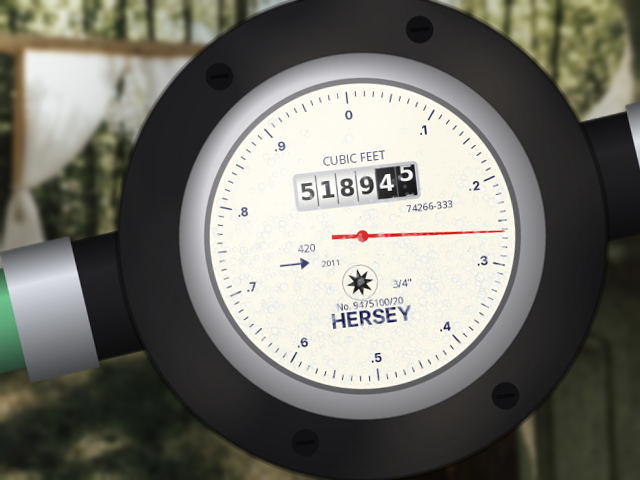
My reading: 518945.26 ft³
